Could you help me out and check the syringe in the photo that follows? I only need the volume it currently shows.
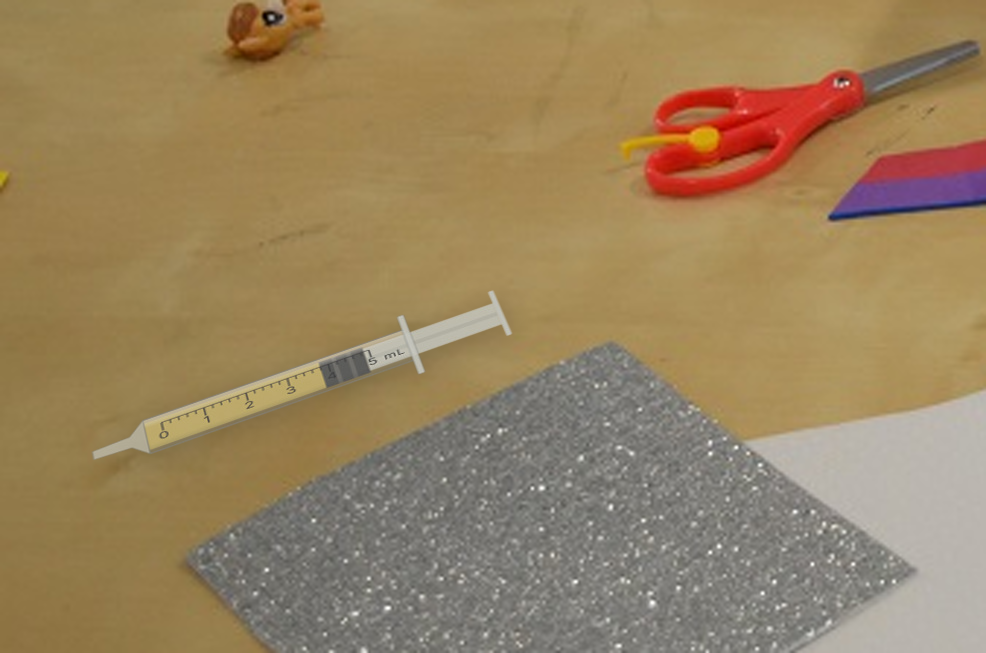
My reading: 3.8 mL
